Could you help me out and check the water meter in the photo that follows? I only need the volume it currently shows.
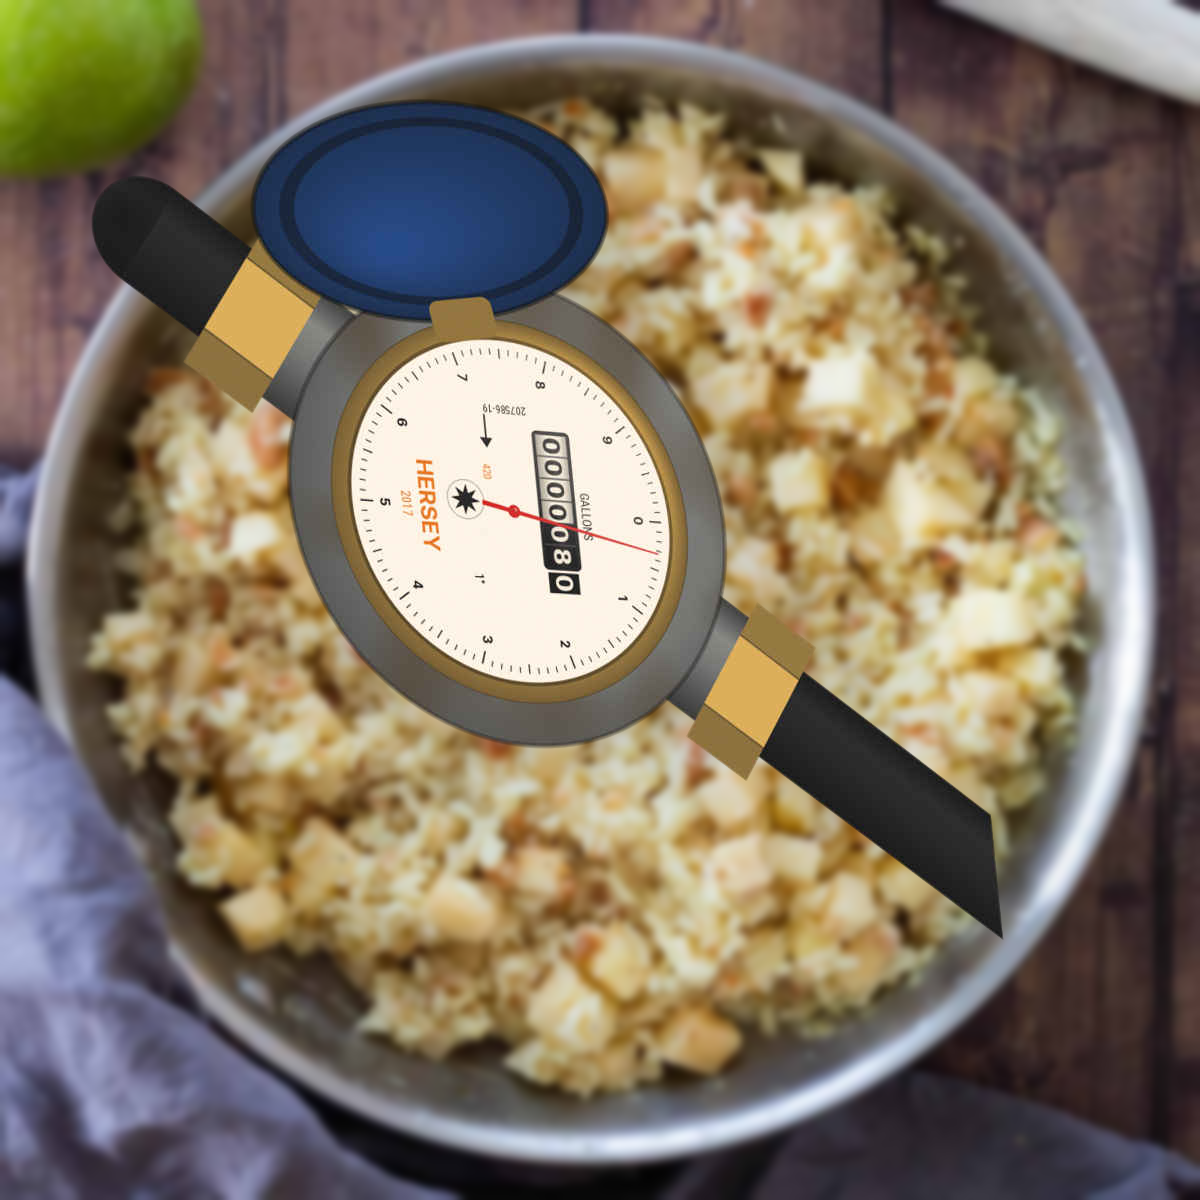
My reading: 80.3 gal
